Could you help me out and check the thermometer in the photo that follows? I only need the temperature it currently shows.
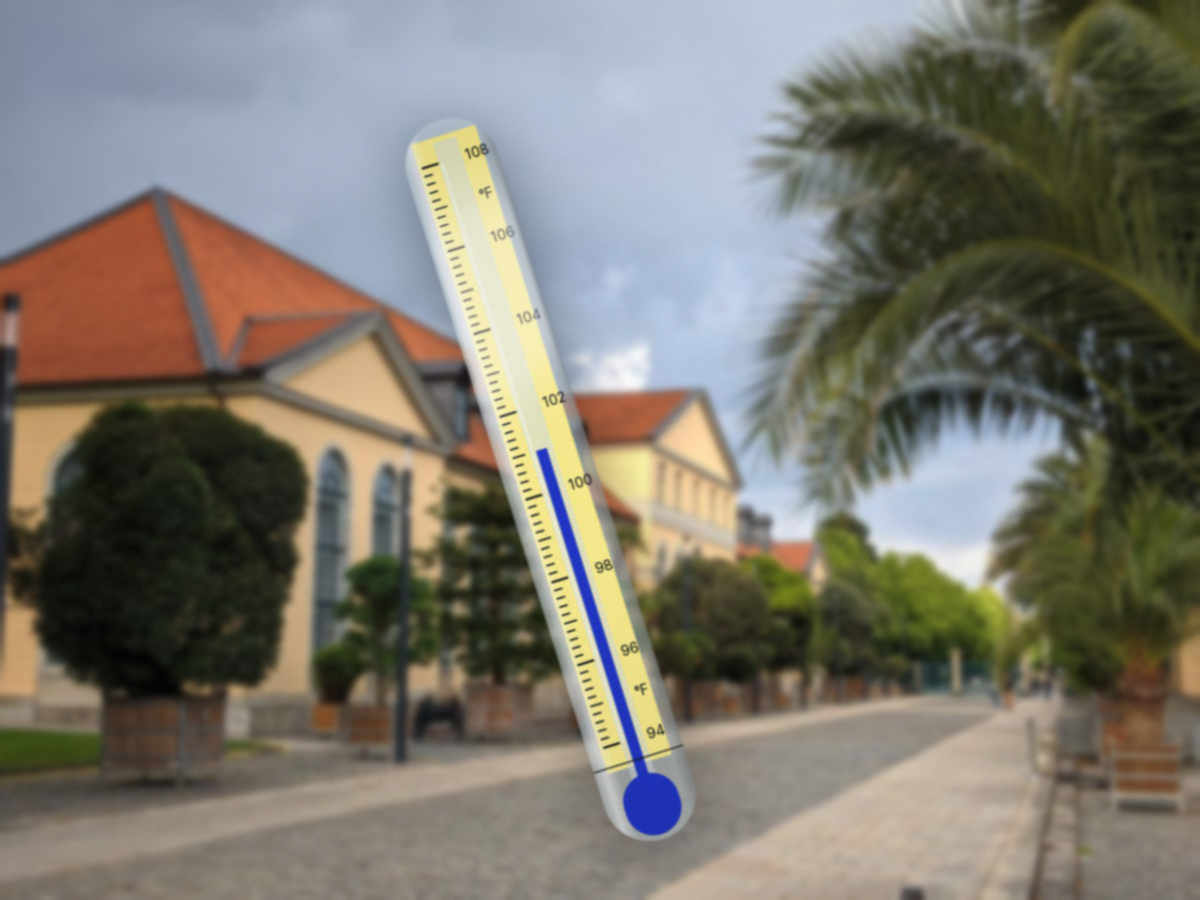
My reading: 101 °F
